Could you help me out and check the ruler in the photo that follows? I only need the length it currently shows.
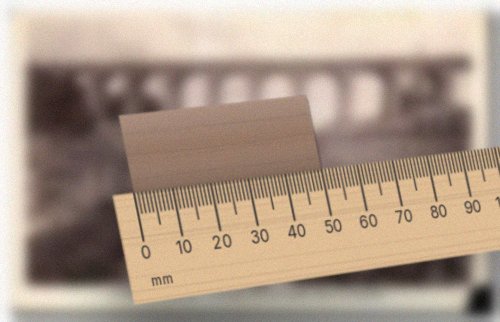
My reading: 50 mm
